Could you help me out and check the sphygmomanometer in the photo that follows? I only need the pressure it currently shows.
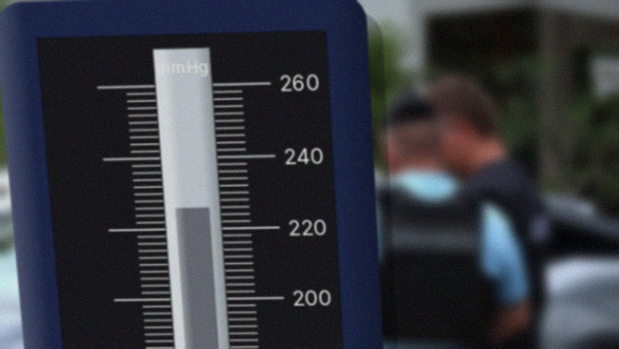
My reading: 226 mmHg
